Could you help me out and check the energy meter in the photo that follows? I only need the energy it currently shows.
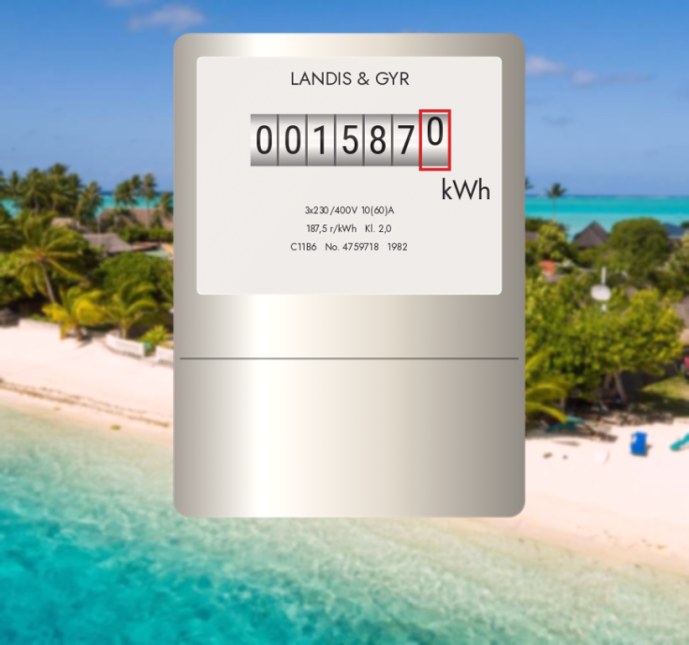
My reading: 1587.0 kWh
